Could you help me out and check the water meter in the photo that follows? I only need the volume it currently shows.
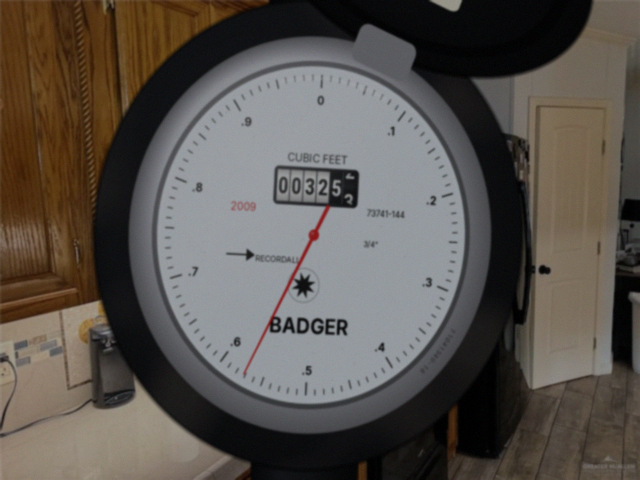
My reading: 3252.57 ft³
